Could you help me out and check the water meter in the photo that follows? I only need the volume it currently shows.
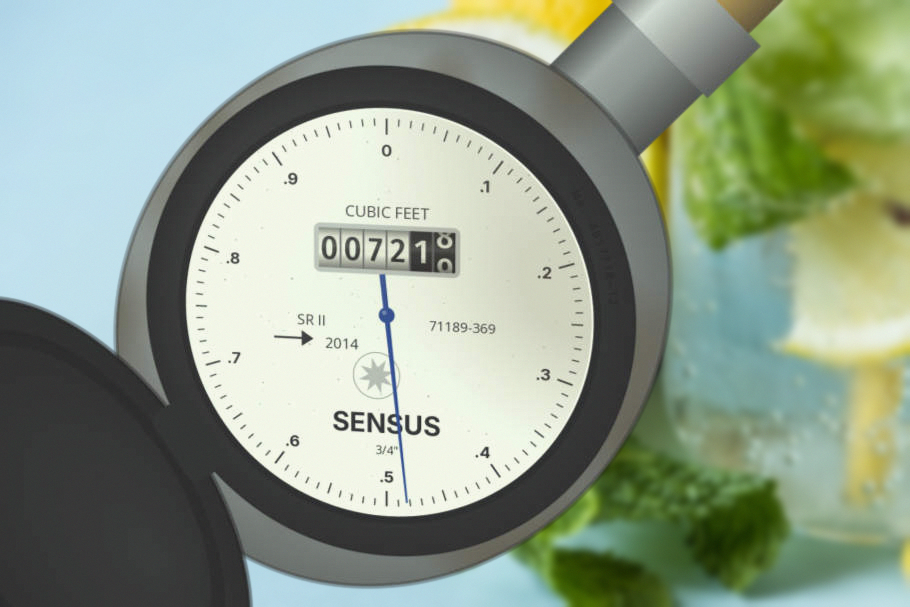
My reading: 7218.48 ft³
